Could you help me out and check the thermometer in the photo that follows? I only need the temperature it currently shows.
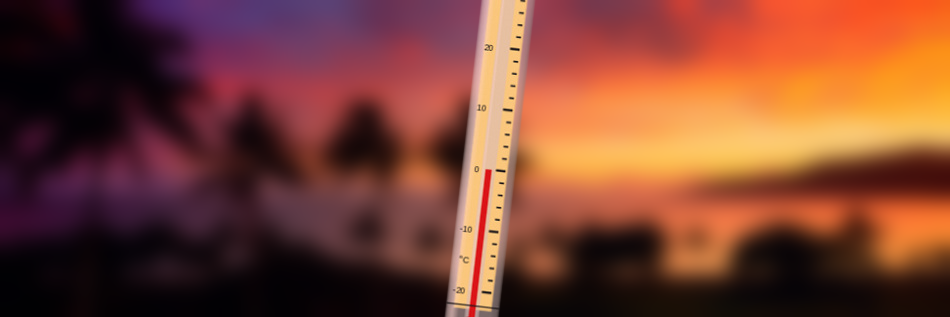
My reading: 0 °C
